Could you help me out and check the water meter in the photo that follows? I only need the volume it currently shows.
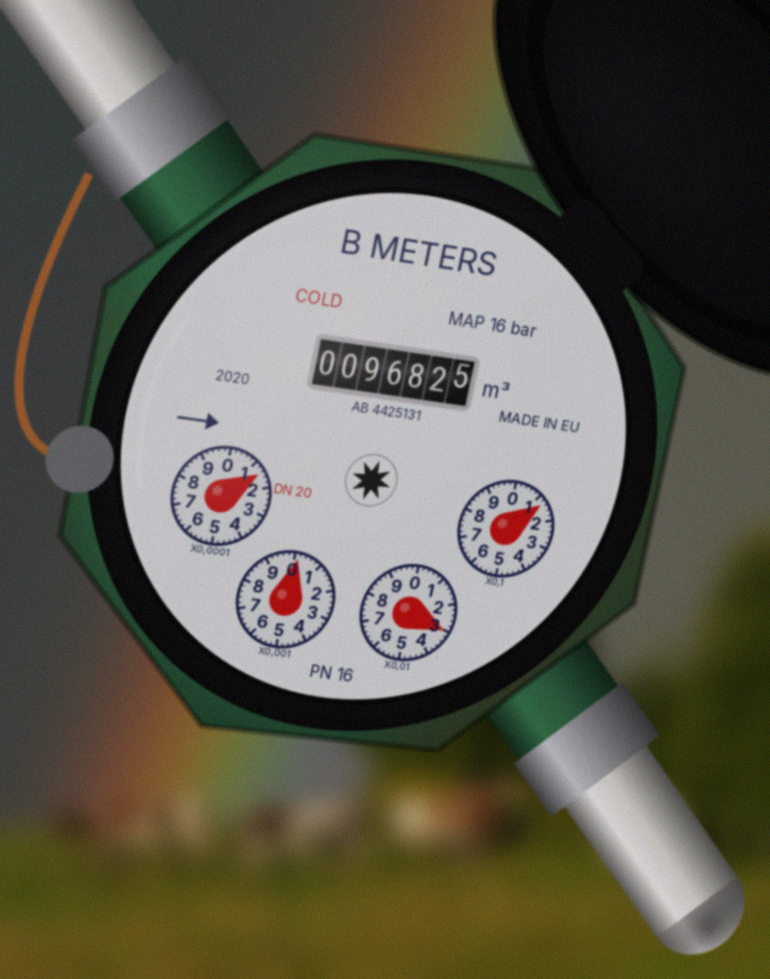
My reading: 96825.1301 m³
